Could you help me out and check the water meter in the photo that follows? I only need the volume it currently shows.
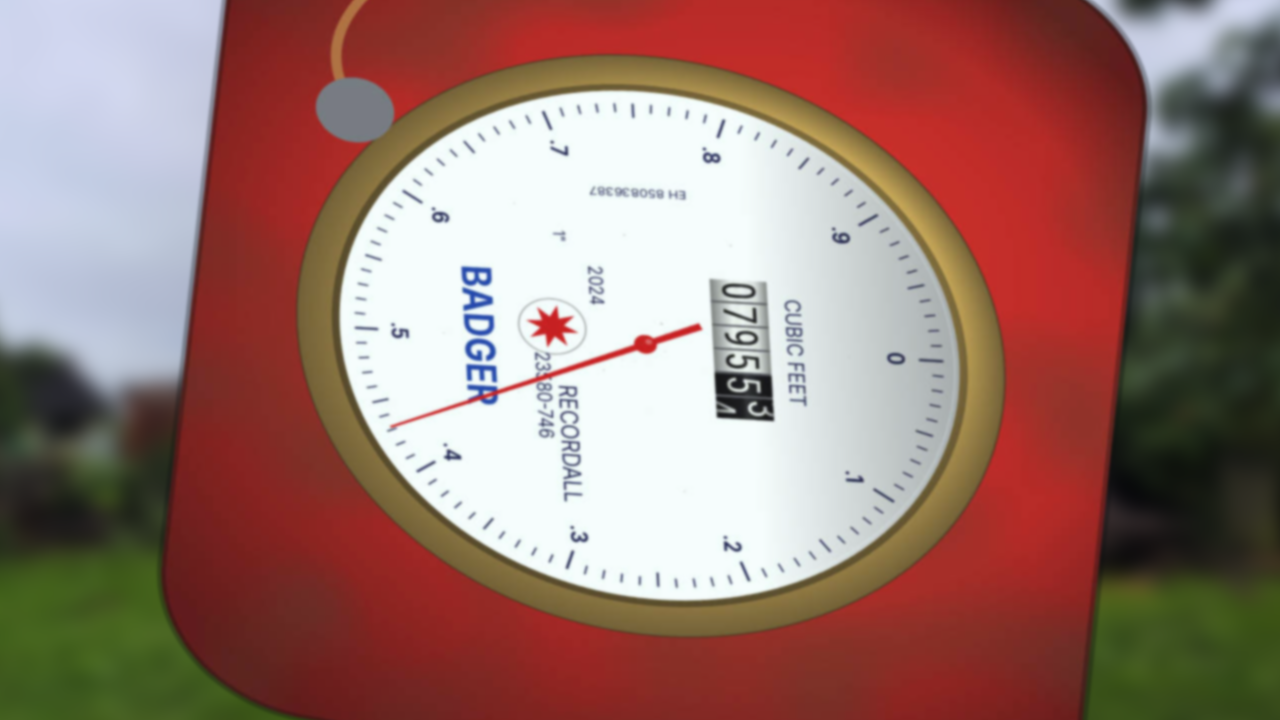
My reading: 79553.43 ft³
